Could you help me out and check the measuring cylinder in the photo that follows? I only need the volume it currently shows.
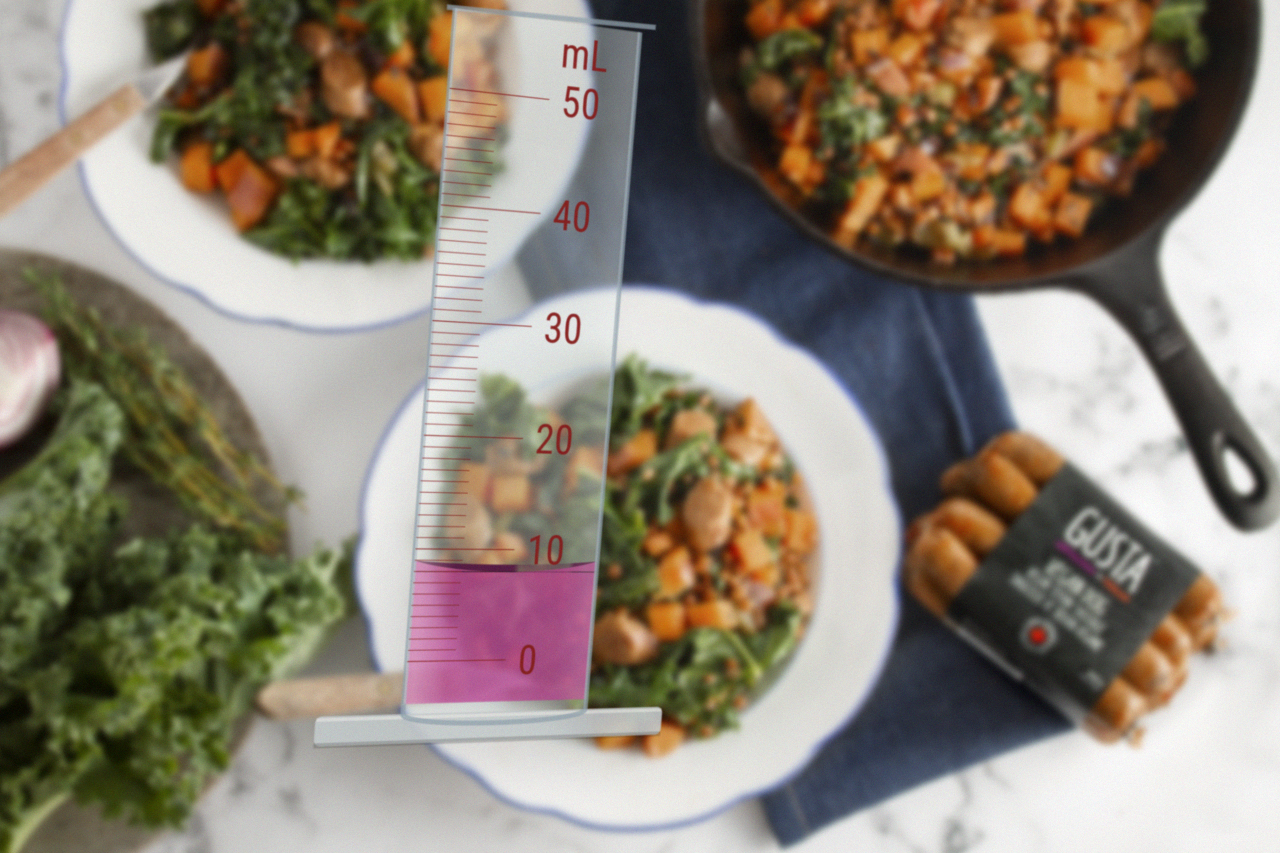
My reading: 8 mL
